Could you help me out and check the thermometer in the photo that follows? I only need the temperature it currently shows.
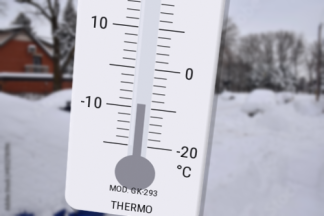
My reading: -9 °C
